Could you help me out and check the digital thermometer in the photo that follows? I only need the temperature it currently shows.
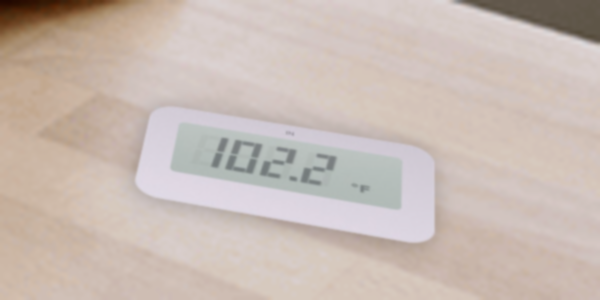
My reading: 102.2 °F
